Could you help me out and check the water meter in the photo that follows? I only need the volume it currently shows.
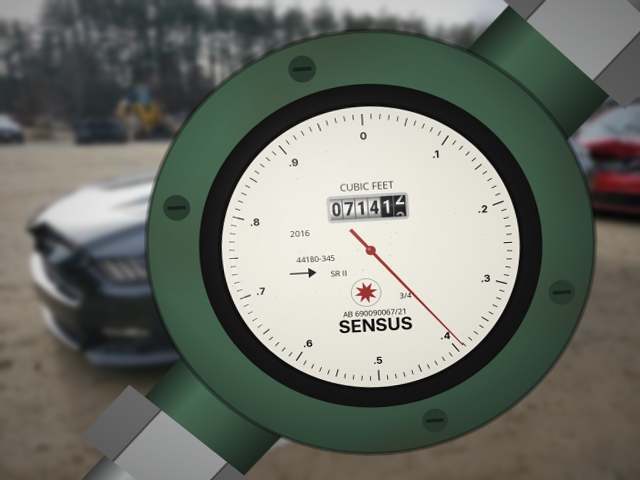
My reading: 71412.39 ft³
